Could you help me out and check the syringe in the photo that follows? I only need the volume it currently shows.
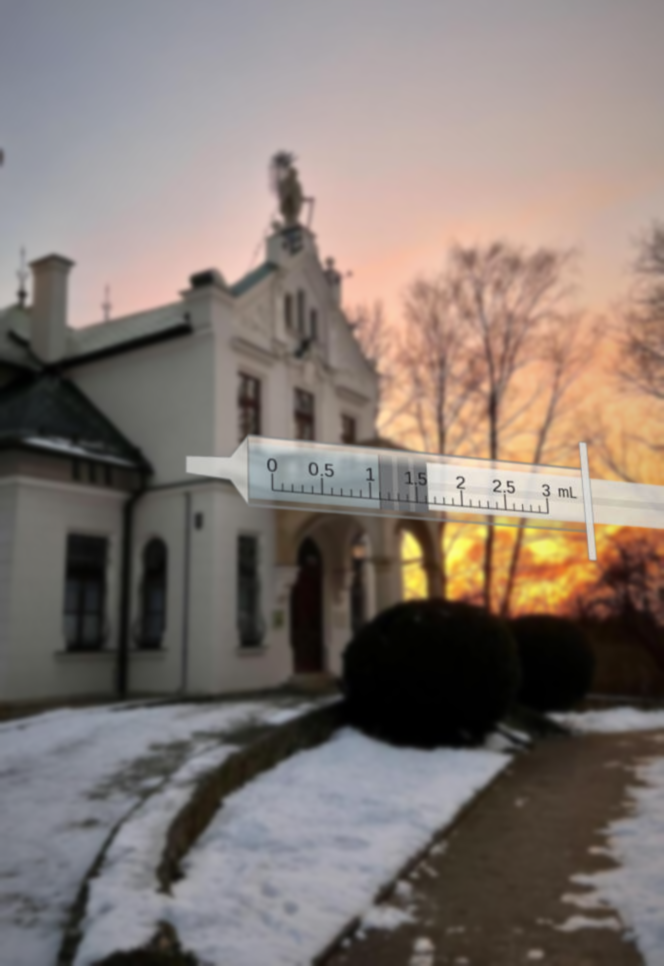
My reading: 1.1 mL
